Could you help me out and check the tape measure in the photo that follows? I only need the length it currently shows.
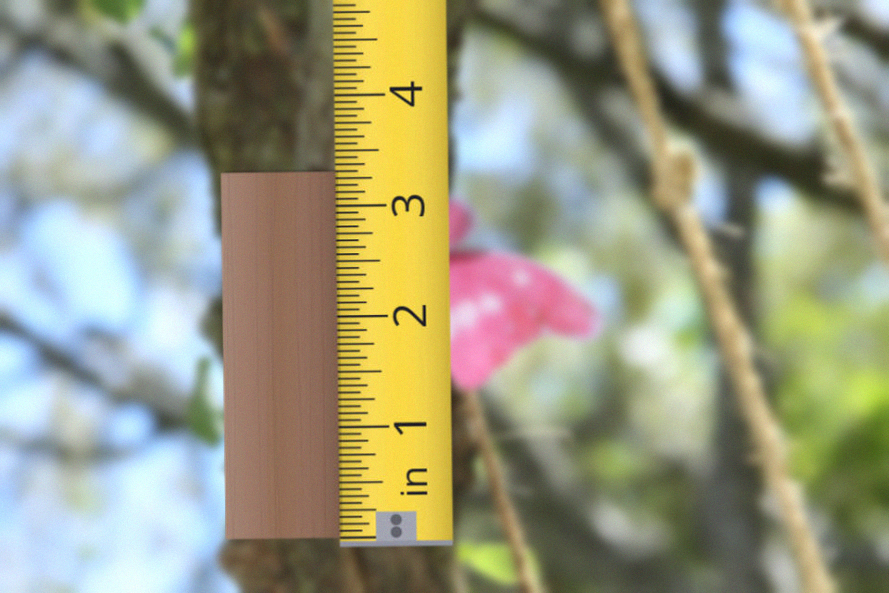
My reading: 3.3125 in
